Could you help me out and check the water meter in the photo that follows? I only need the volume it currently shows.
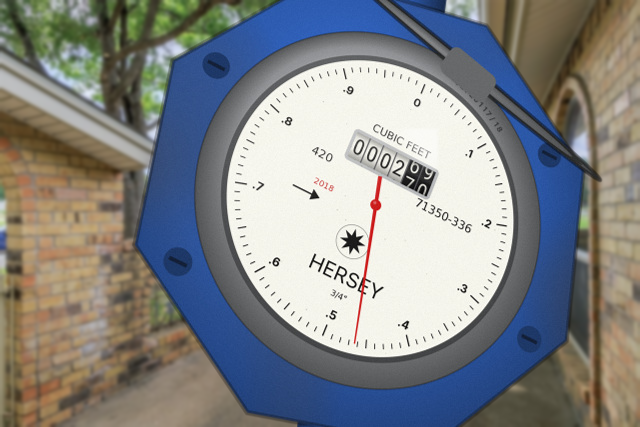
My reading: 269.46 ft³
